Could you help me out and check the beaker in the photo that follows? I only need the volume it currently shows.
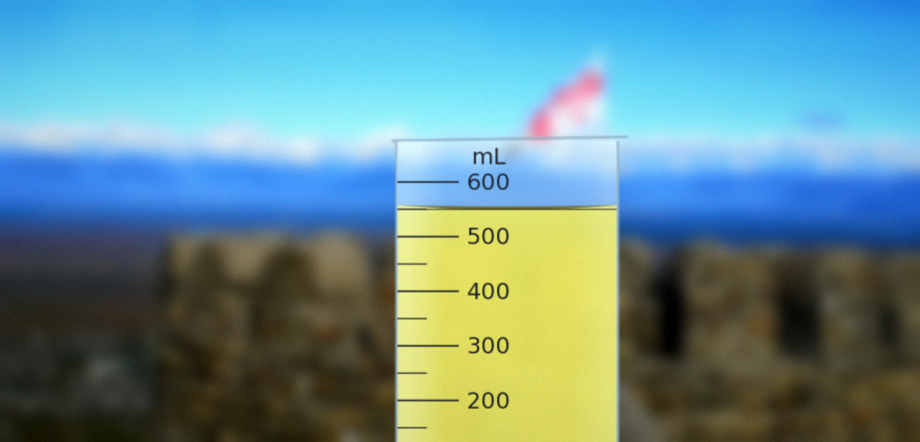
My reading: 550 mL
